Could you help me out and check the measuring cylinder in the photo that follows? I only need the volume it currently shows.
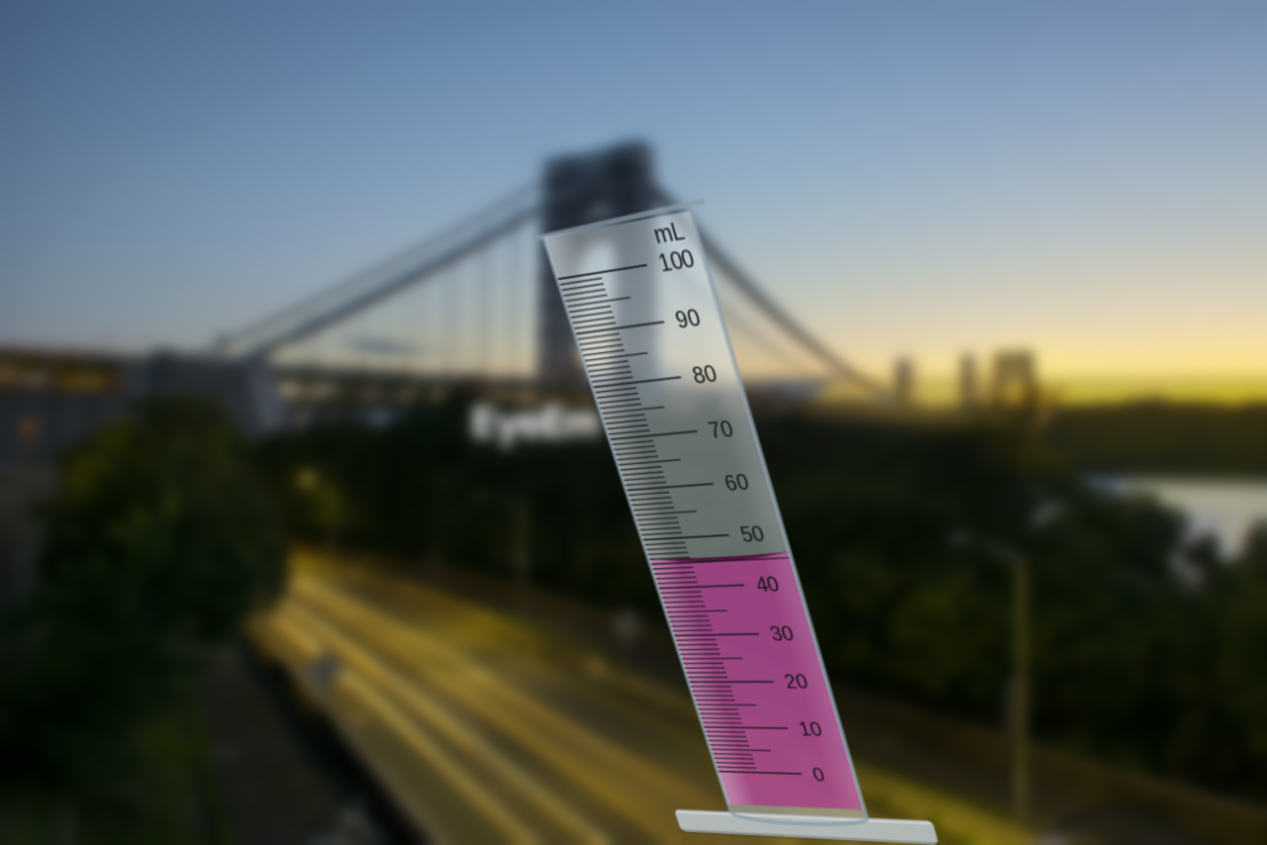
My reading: 45 mL
